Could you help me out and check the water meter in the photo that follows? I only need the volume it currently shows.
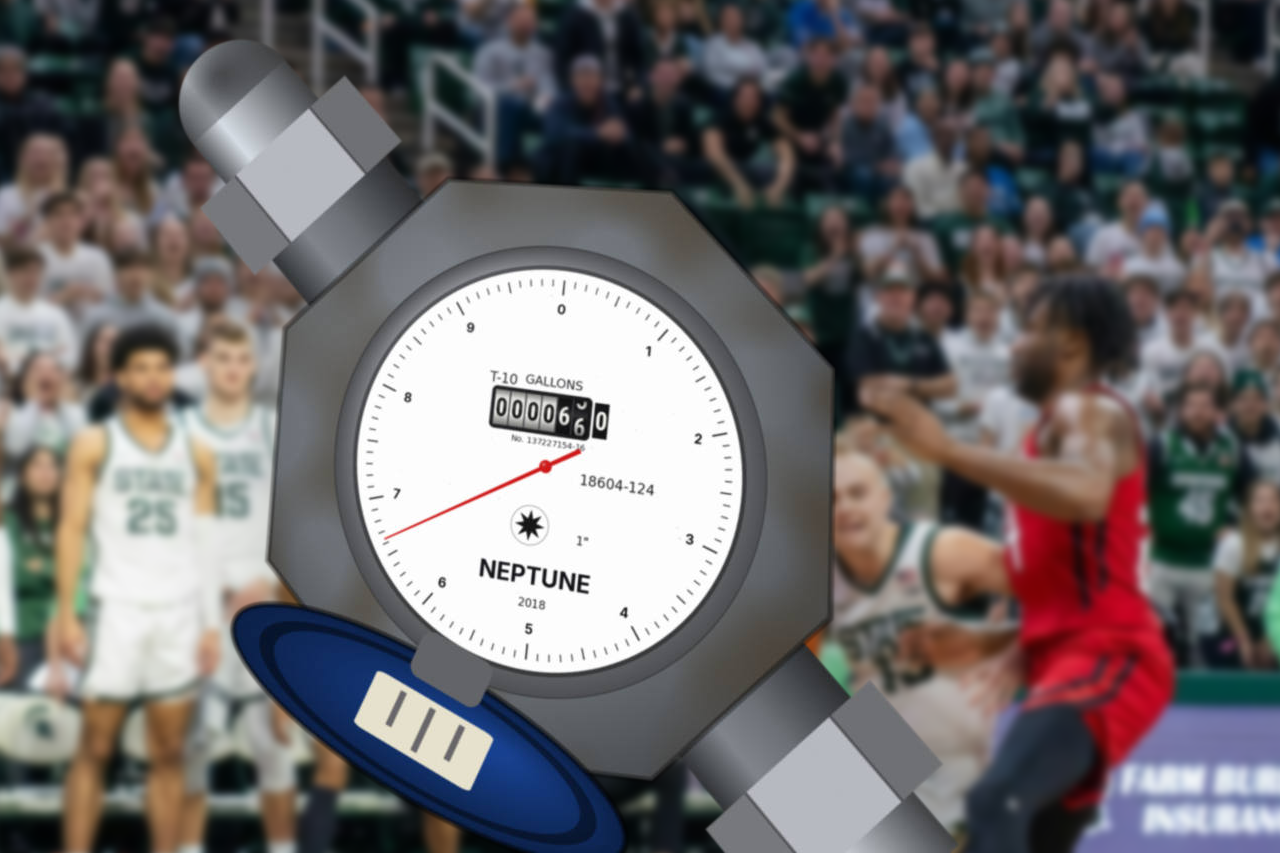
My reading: 656.6 gal
